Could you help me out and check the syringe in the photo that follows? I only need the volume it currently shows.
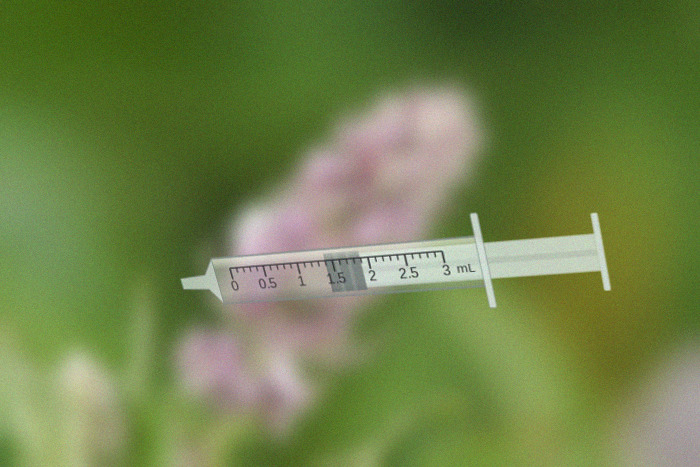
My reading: 1.4 mL
